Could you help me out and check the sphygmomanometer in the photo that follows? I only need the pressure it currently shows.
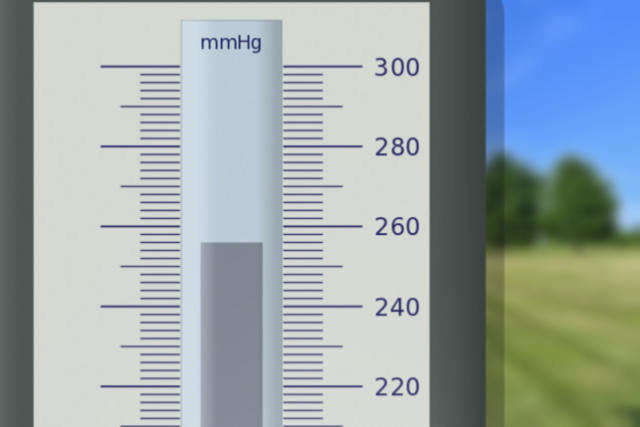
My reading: 256 mmHg
